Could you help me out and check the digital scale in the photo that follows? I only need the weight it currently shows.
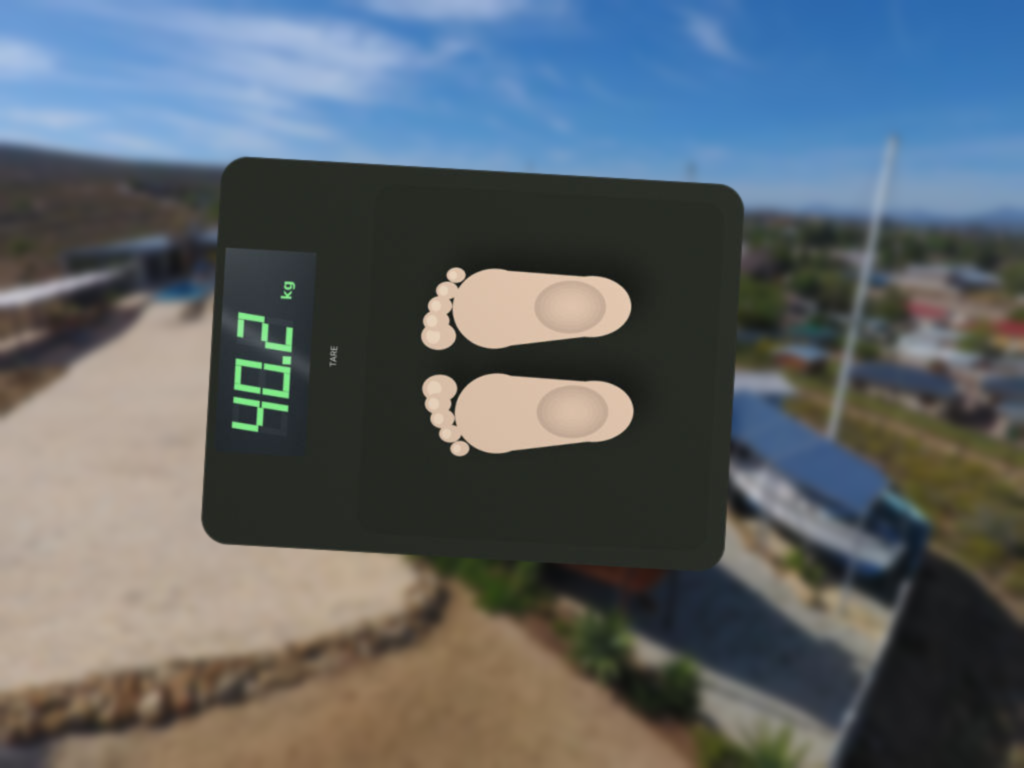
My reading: 40.2 kg
